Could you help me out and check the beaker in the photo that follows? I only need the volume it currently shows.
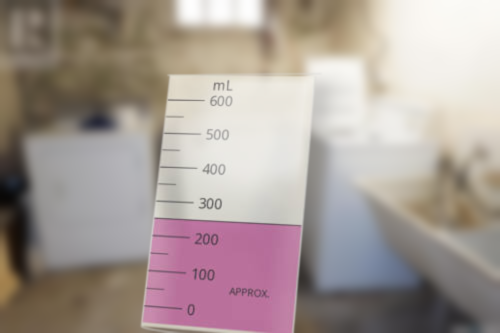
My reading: 250 mL
